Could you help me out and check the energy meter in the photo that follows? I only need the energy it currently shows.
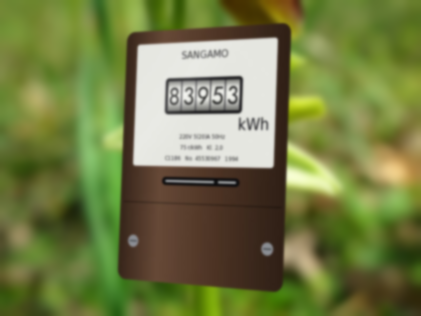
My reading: 83953 kWh
